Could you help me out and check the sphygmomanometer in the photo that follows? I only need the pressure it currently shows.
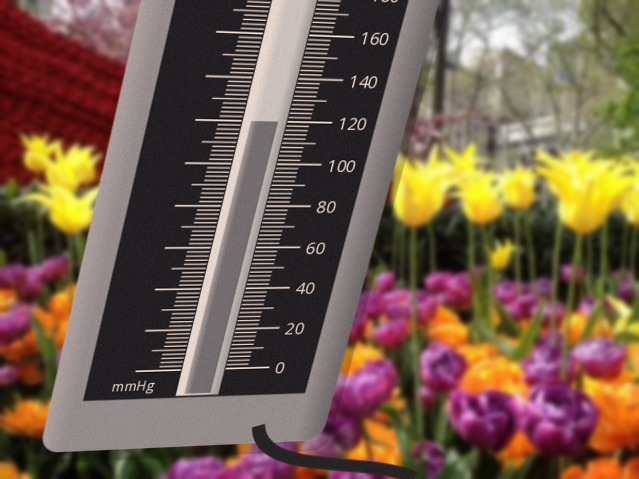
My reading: 120 mmHg
